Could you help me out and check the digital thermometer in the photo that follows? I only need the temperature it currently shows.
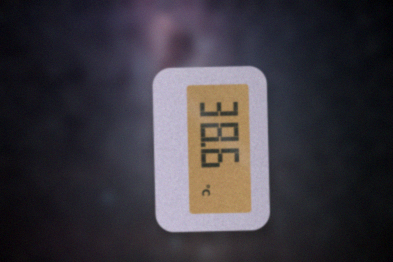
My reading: 38.6 °C
